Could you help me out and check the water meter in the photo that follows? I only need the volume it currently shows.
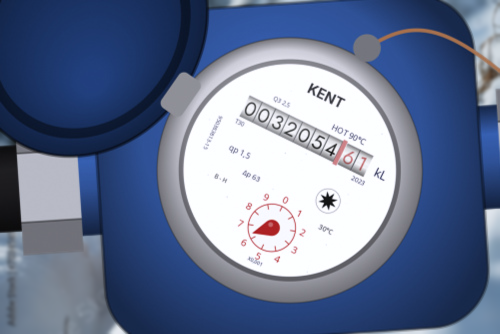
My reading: 32054.616 kL
